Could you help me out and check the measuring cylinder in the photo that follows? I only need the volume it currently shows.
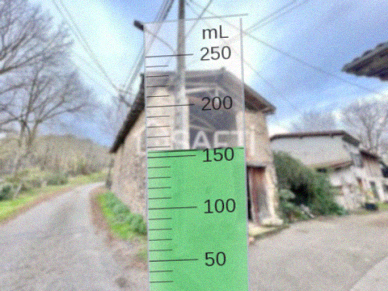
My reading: 155 mL
